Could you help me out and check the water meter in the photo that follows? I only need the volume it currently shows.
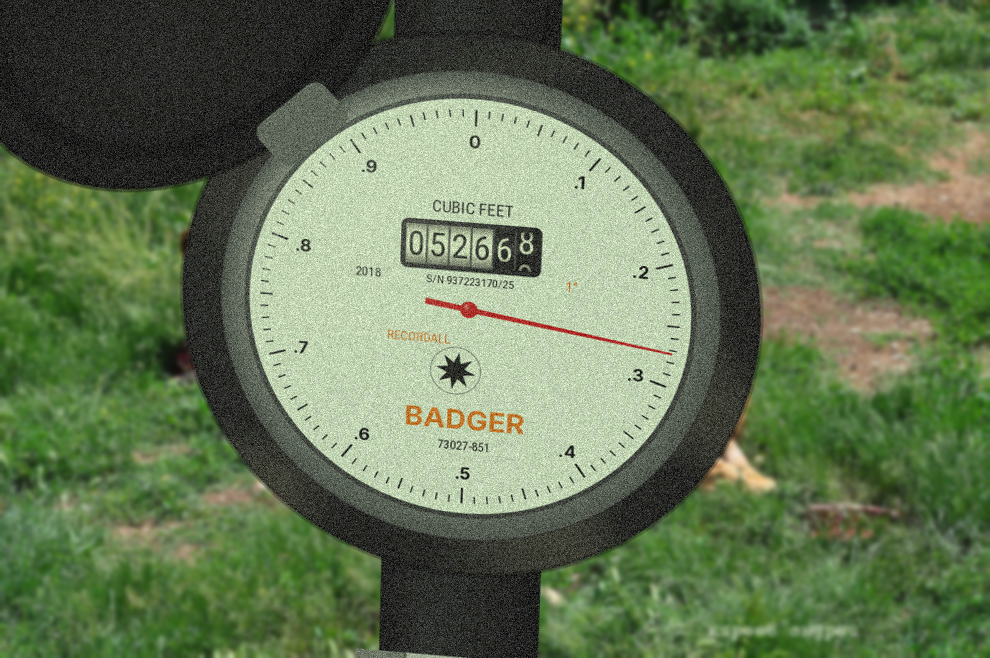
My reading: 52668.27 ft³
